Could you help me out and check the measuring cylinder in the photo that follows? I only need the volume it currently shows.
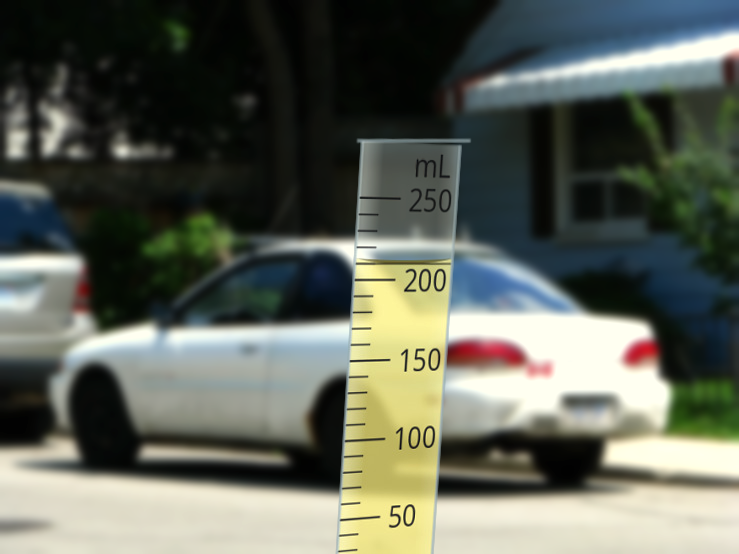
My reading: 210 mL
